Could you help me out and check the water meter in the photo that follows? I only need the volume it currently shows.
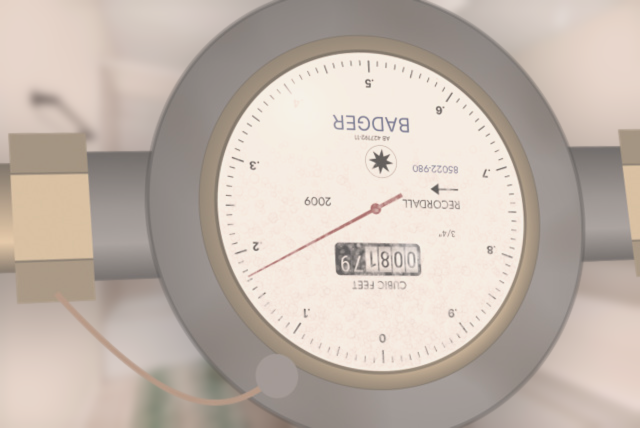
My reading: 8179.17 ft³
